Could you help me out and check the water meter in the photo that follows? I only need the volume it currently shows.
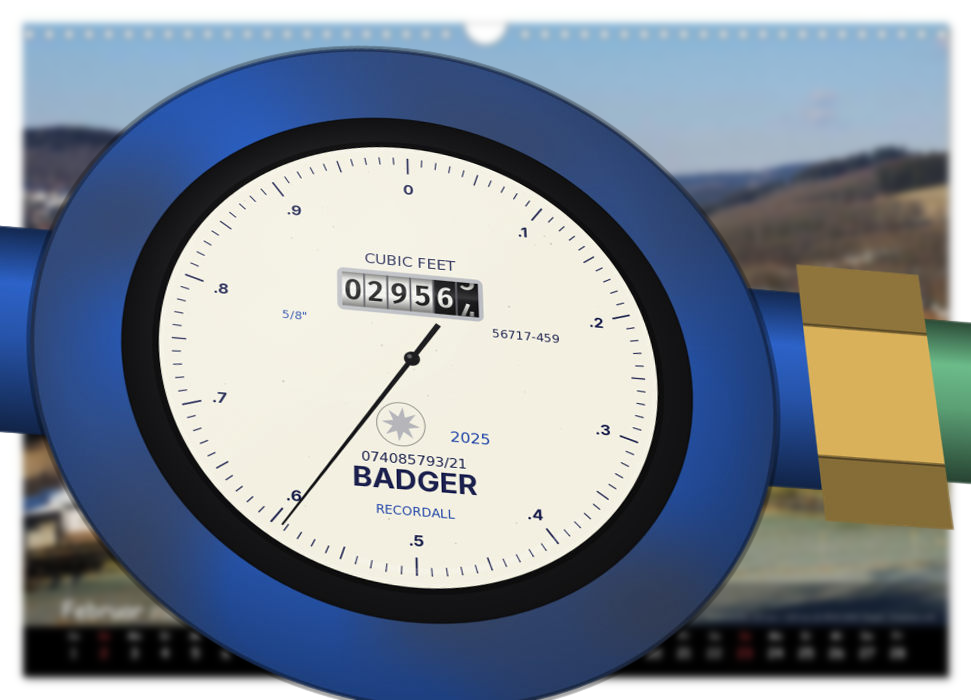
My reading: 29563.59 ft³
